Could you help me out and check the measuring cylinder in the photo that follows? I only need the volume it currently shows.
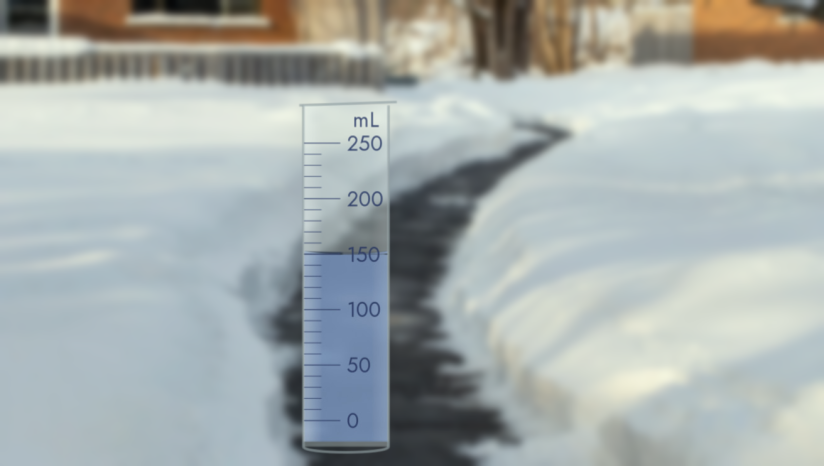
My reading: 150 mL
